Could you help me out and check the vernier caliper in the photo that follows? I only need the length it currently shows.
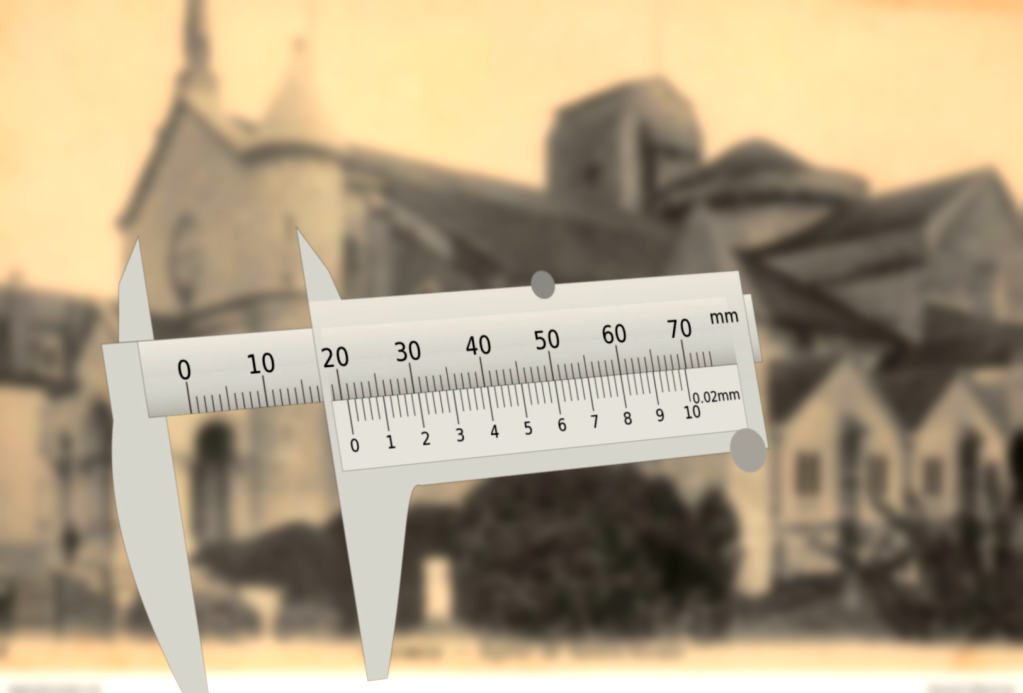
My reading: 20.8 mm
